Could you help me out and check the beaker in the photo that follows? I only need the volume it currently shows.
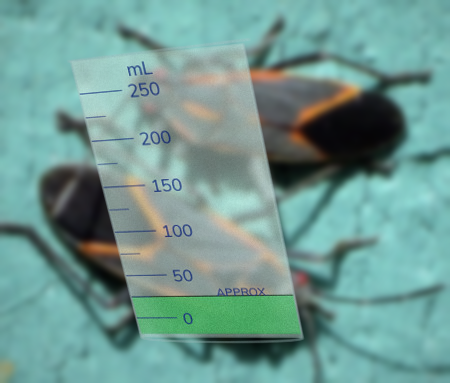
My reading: 25 mL
